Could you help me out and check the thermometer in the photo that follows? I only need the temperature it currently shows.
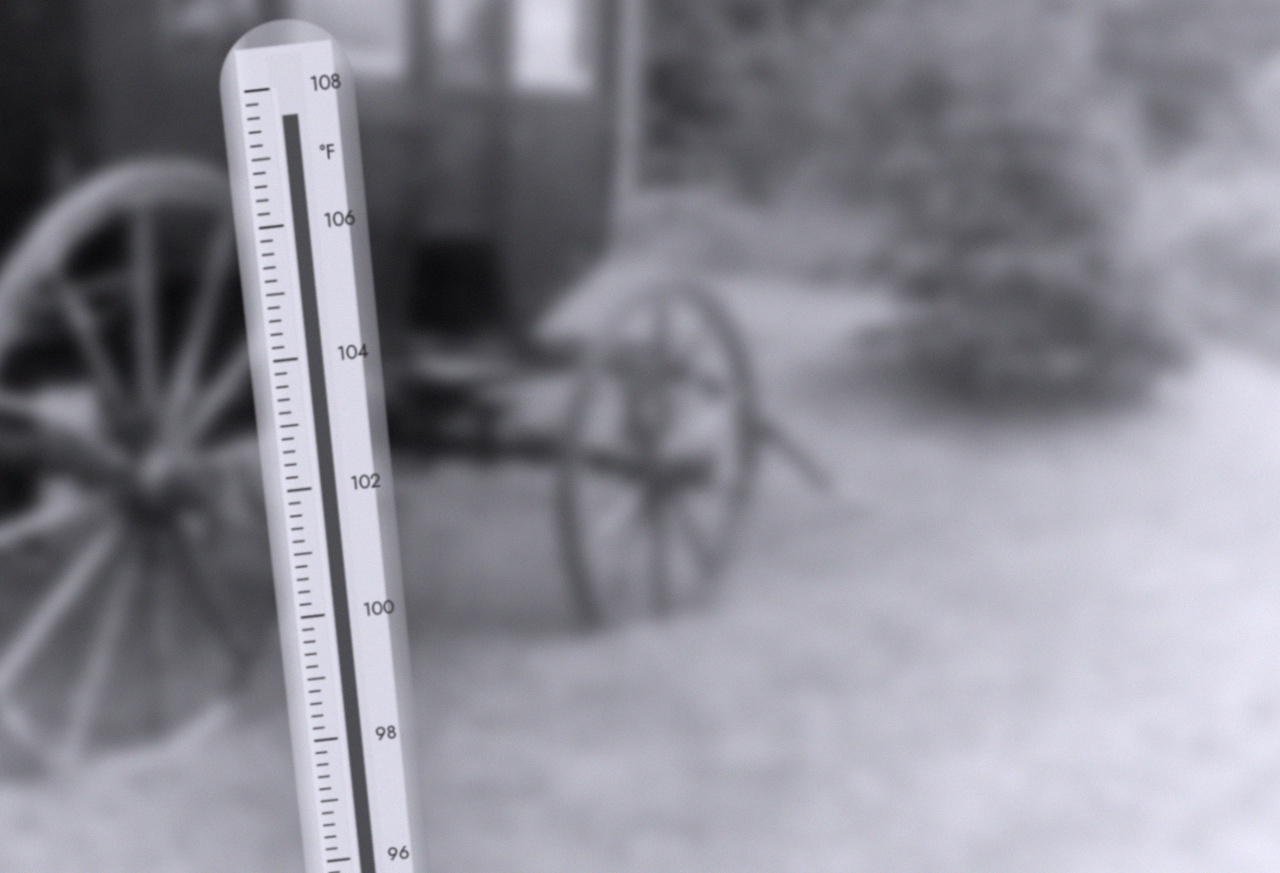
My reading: 107.6 °F
